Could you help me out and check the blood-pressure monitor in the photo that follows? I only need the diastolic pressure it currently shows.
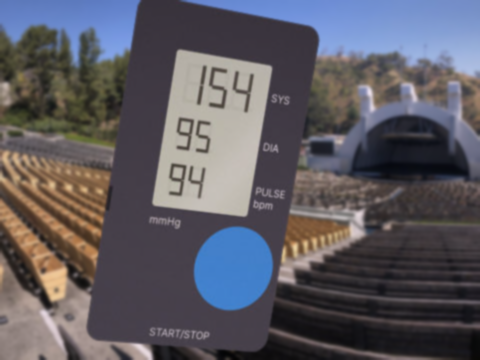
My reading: 95 mmHg
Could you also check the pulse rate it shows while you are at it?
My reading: 94 bpm
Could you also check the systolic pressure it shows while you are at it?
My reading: 154 mmHg
